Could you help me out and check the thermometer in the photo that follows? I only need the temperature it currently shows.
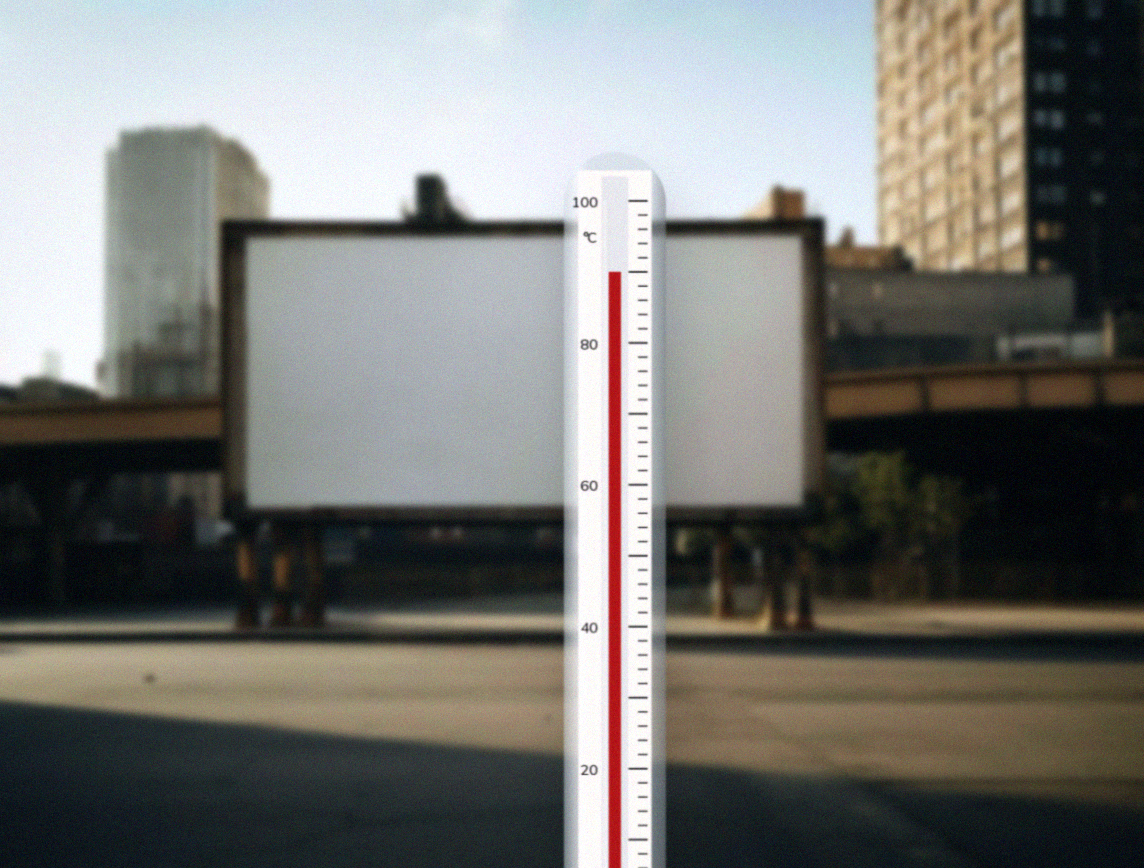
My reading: 90 °C
